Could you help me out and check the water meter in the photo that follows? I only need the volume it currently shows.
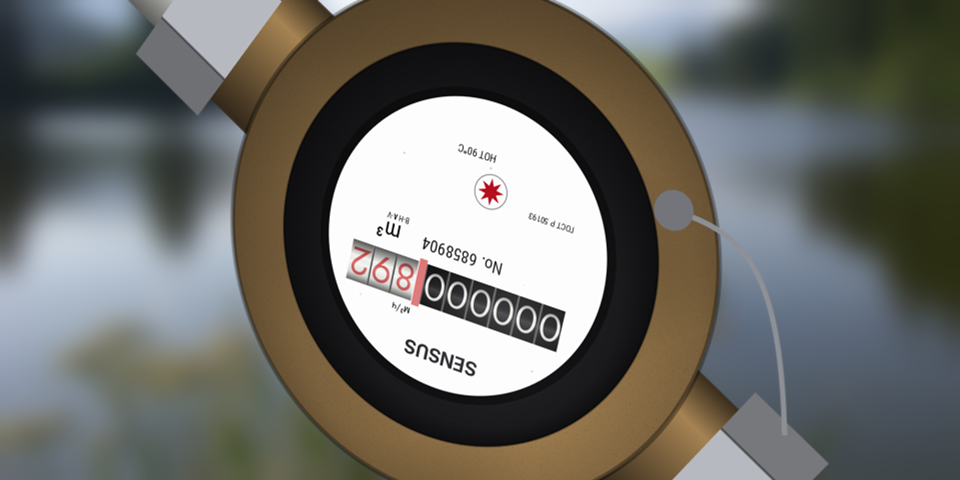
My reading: 0.892 m³
